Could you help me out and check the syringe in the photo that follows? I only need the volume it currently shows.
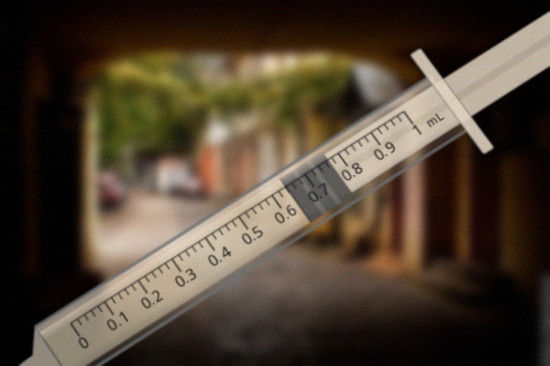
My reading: 0.64 mL
